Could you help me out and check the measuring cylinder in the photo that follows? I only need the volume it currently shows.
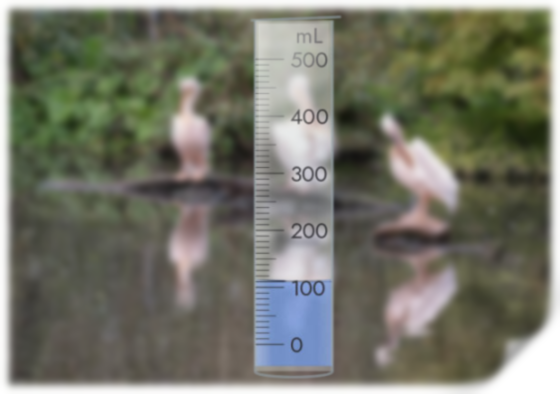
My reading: 110 mL
